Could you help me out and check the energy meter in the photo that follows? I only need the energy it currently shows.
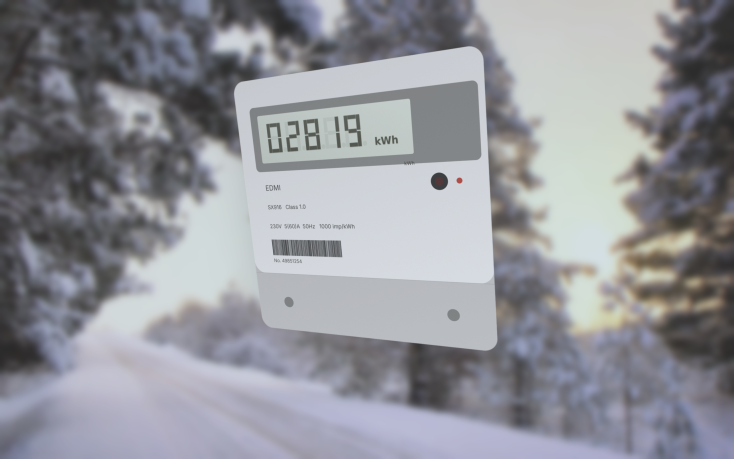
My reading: 2819 kWh
